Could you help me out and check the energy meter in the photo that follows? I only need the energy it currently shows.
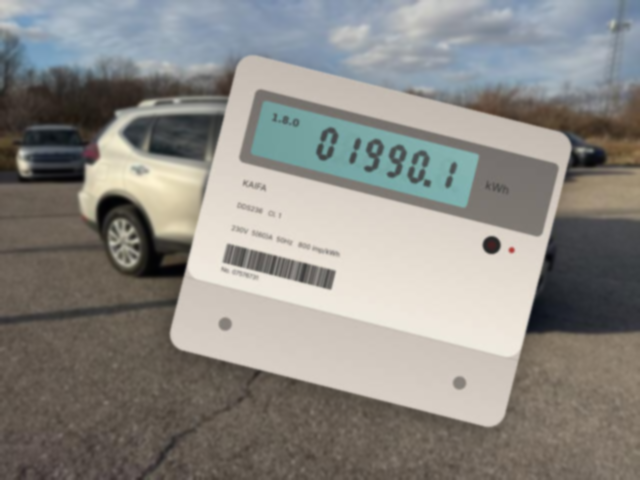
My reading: 1990.1 kWh
